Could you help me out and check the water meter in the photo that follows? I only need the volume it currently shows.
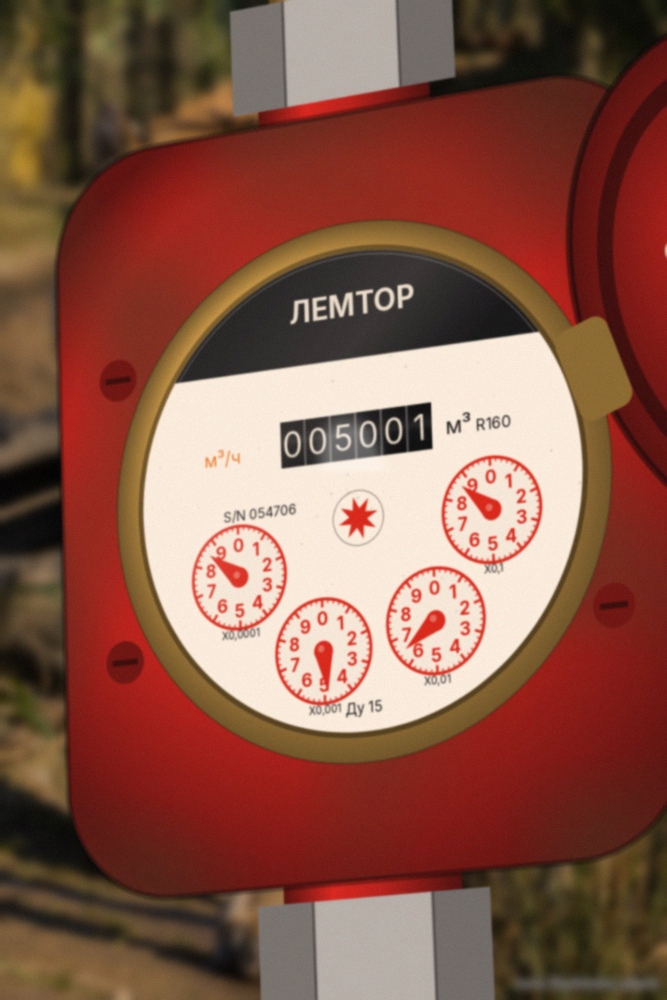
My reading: 5001.8648 m³
